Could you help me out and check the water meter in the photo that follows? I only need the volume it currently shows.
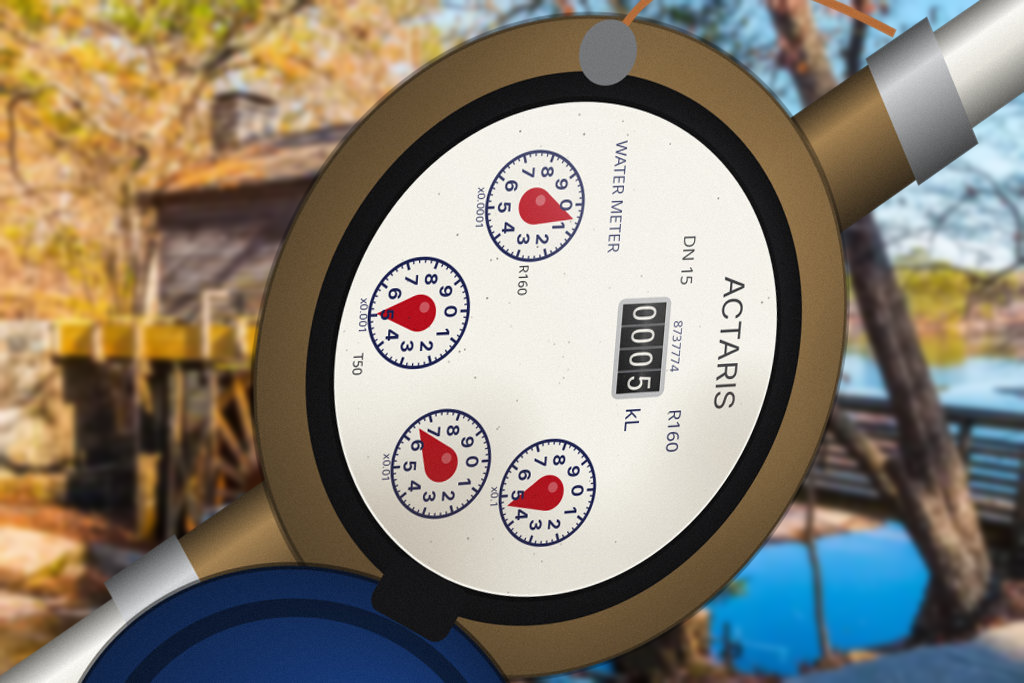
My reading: 5.4650 kL
